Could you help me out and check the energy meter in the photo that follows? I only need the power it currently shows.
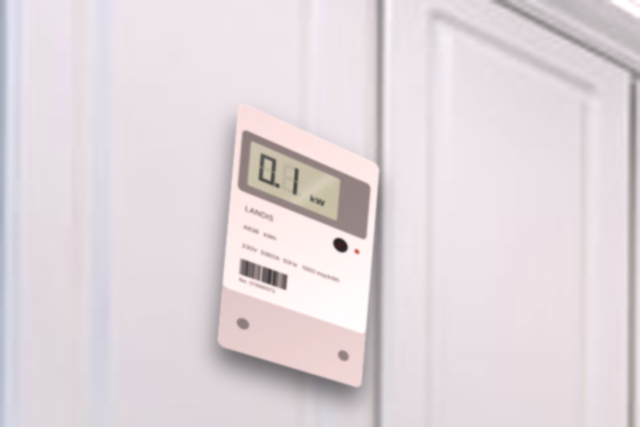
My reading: 0.1 kW
